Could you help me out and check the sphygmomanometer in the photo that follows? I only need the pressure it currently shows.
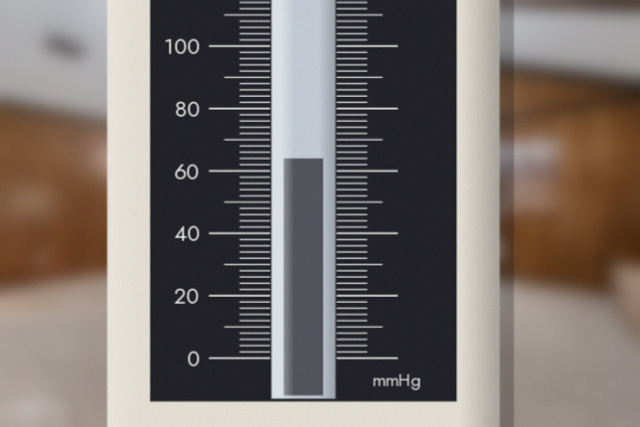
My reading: 64 mmHg
